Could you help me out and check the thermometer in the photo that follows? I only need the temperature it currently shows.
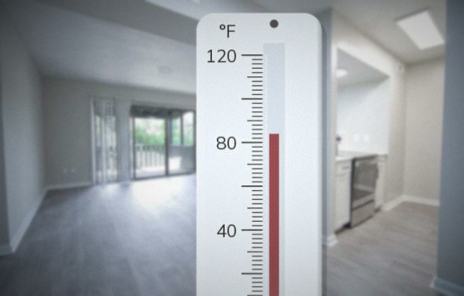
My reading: 84 °F
